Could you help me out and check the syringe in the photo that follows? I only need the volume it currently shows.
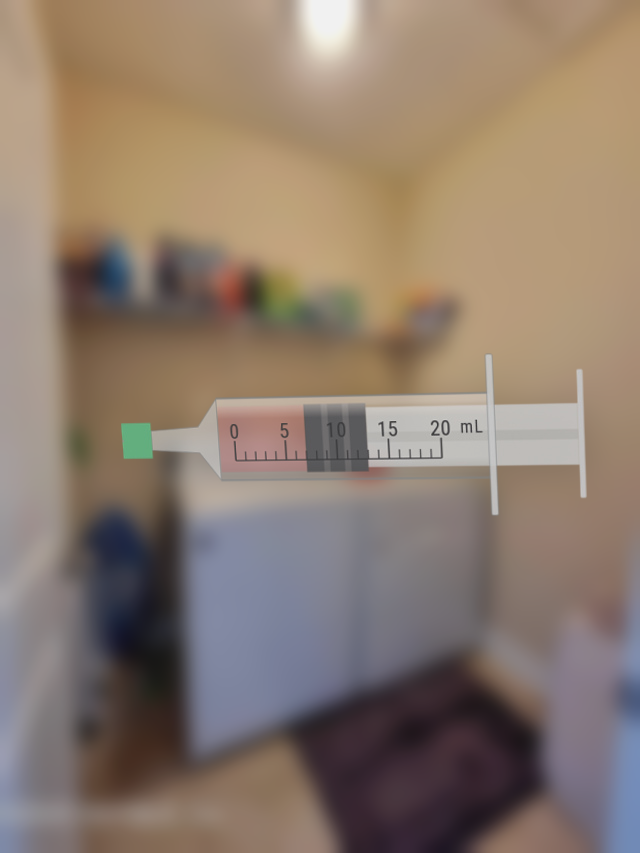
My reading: 7 mL
